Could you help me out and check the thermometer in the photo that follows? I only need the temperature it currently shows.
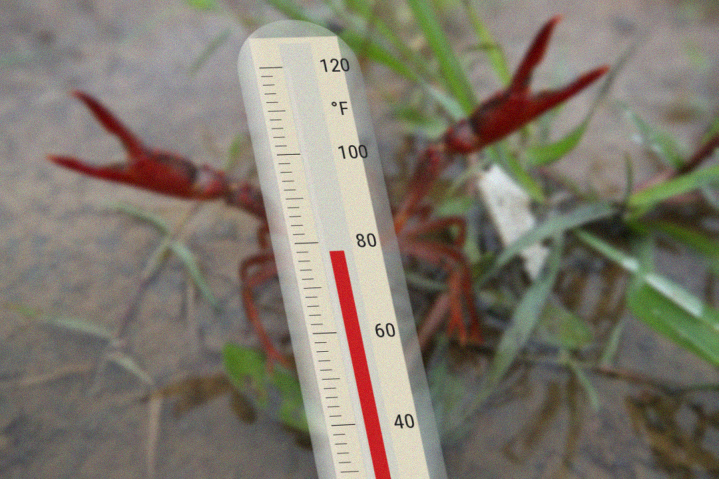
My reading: 78 °F
